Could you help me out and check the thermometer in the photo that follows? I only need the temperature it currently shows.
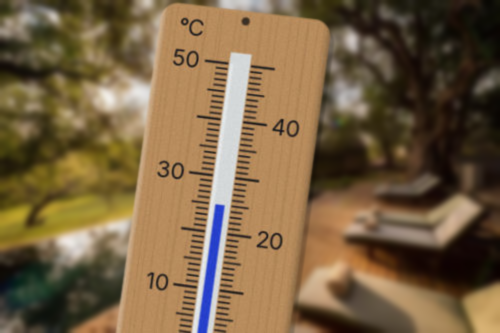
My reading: 25 °C
